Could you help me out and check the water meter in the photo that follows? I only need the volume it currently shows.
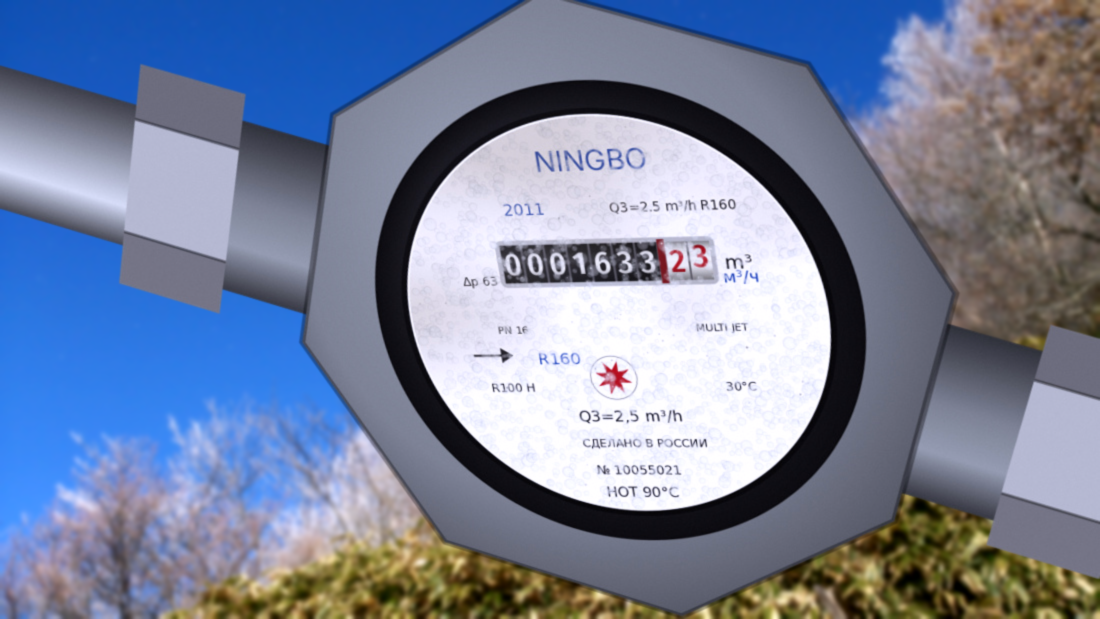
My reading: 1633.23 m³
